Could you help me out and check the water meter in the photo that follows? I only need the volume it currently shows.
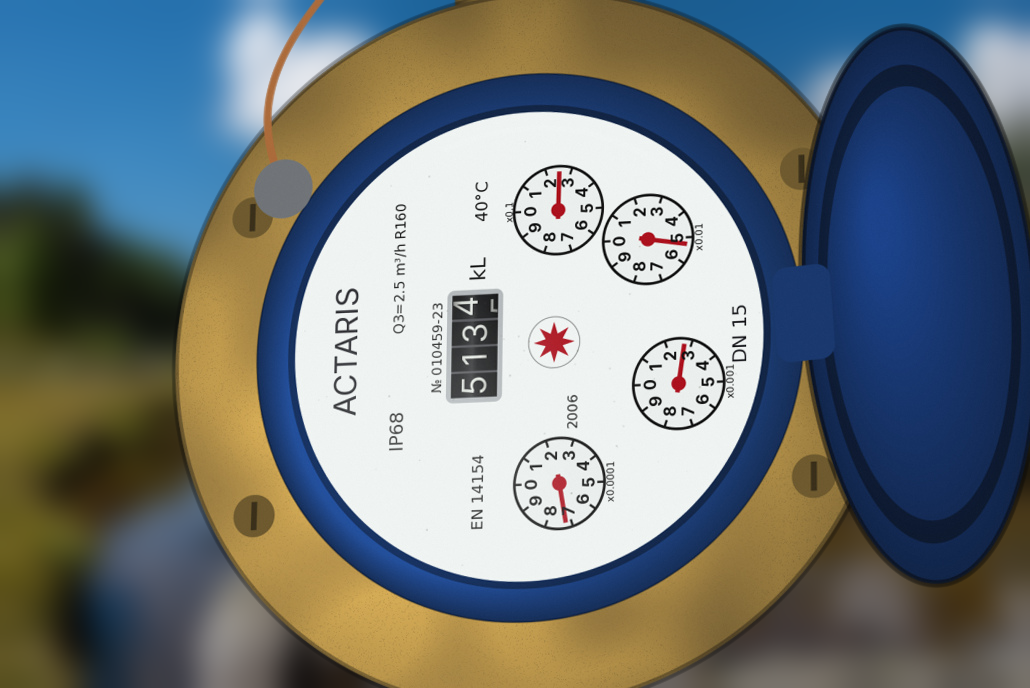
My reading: 5134.2527 kL
